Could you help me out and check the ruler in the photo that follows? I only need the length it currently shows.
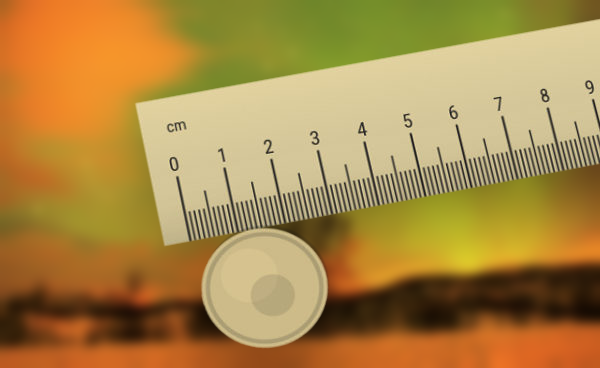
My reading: 2.6 cm
